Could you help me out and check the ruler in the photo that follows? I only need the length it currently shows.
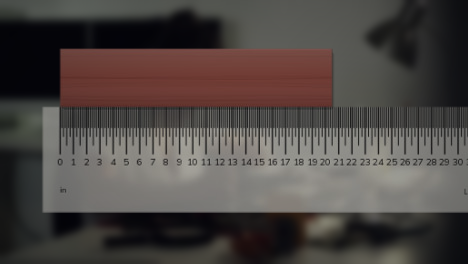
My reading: 20.5 in
